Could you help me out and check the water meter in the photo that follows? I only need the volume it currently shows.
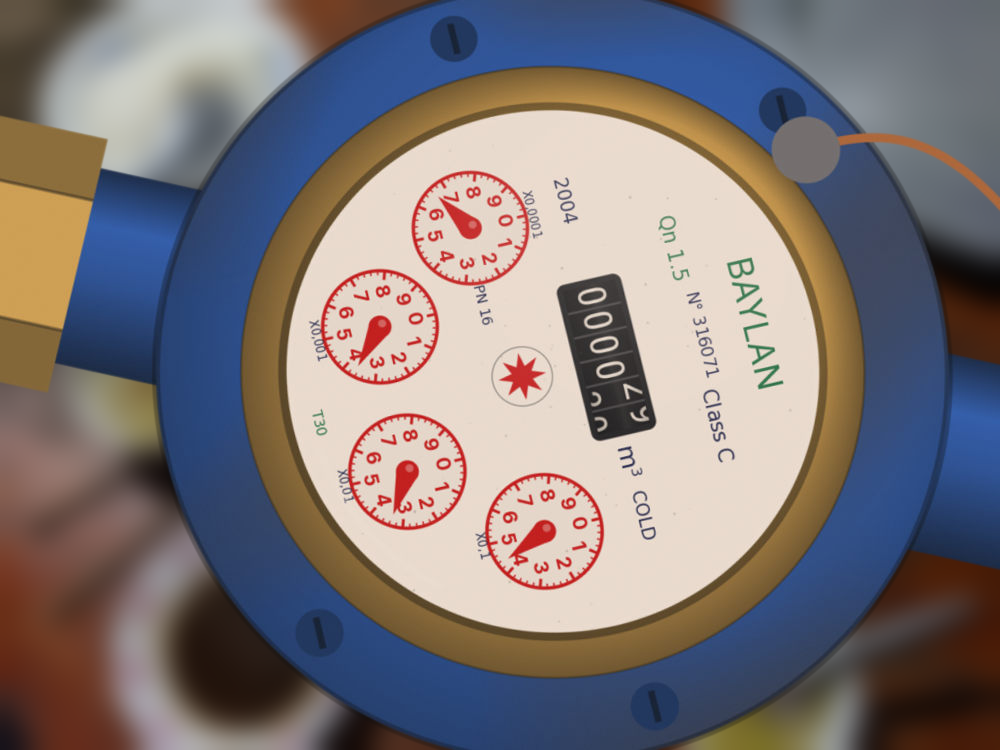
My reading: 29.4336 m³
